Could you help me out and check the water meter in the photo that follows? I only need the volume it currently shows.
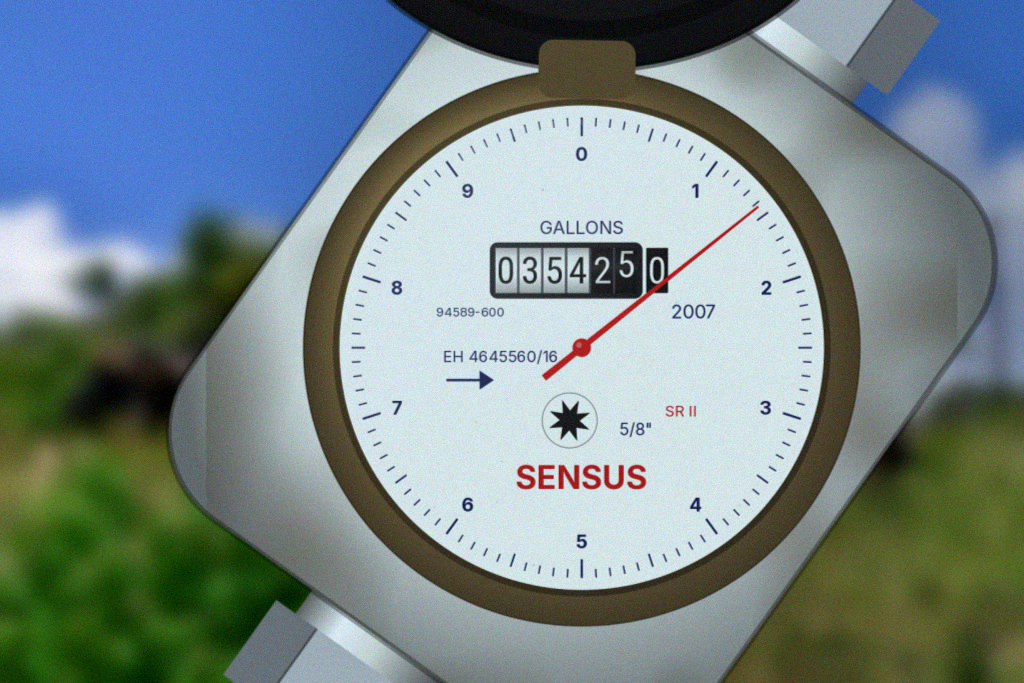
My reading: 354251.4 gal
